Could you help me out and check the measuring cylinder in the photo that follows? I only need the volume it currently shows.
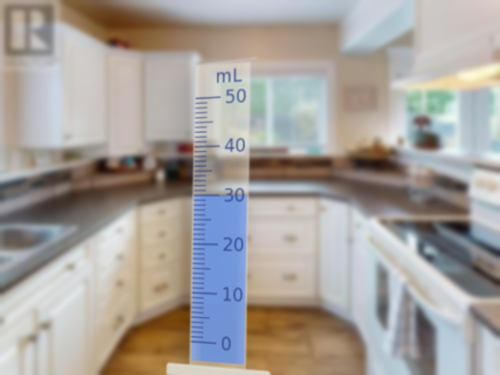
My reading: 30 mL
